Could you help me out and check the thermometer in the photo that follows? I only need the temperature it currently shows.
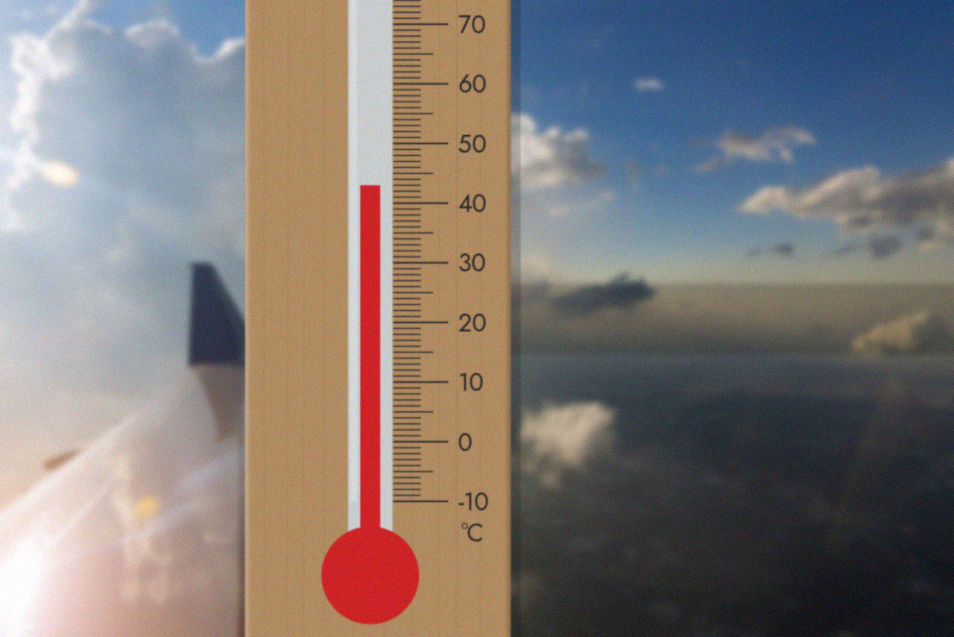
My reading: 43 °C
